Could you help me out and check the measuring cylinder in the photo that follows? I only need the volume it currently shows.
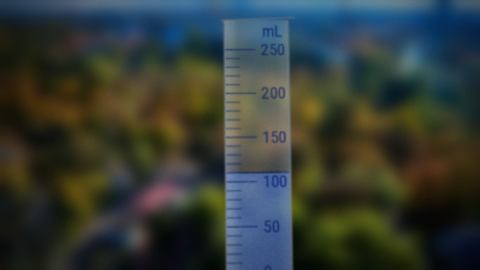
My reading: 110 mL
